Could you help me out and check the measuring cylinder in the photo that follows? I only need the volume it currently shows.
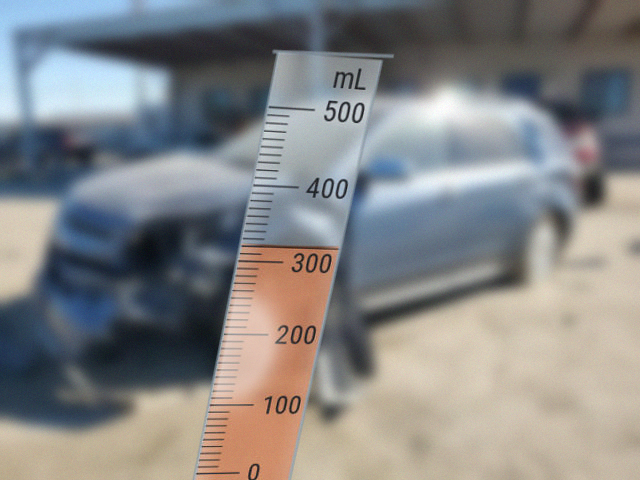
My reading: 320 mL
